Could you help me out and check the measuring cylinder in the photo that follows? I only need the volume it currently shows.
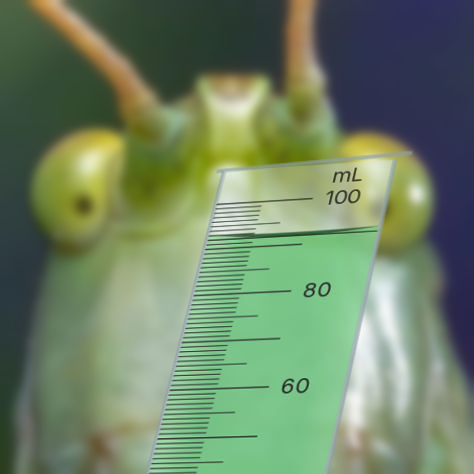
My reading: 92 mL
